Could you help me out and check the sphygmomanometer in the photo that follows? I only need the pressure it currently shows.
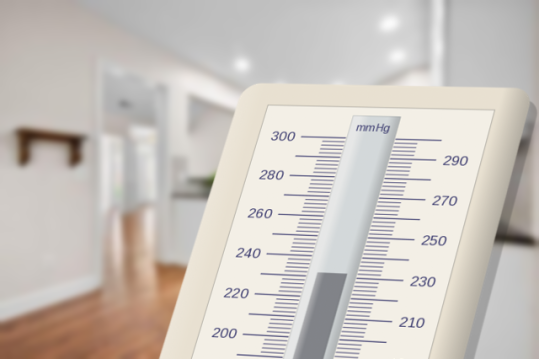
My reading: 232 mmHg
